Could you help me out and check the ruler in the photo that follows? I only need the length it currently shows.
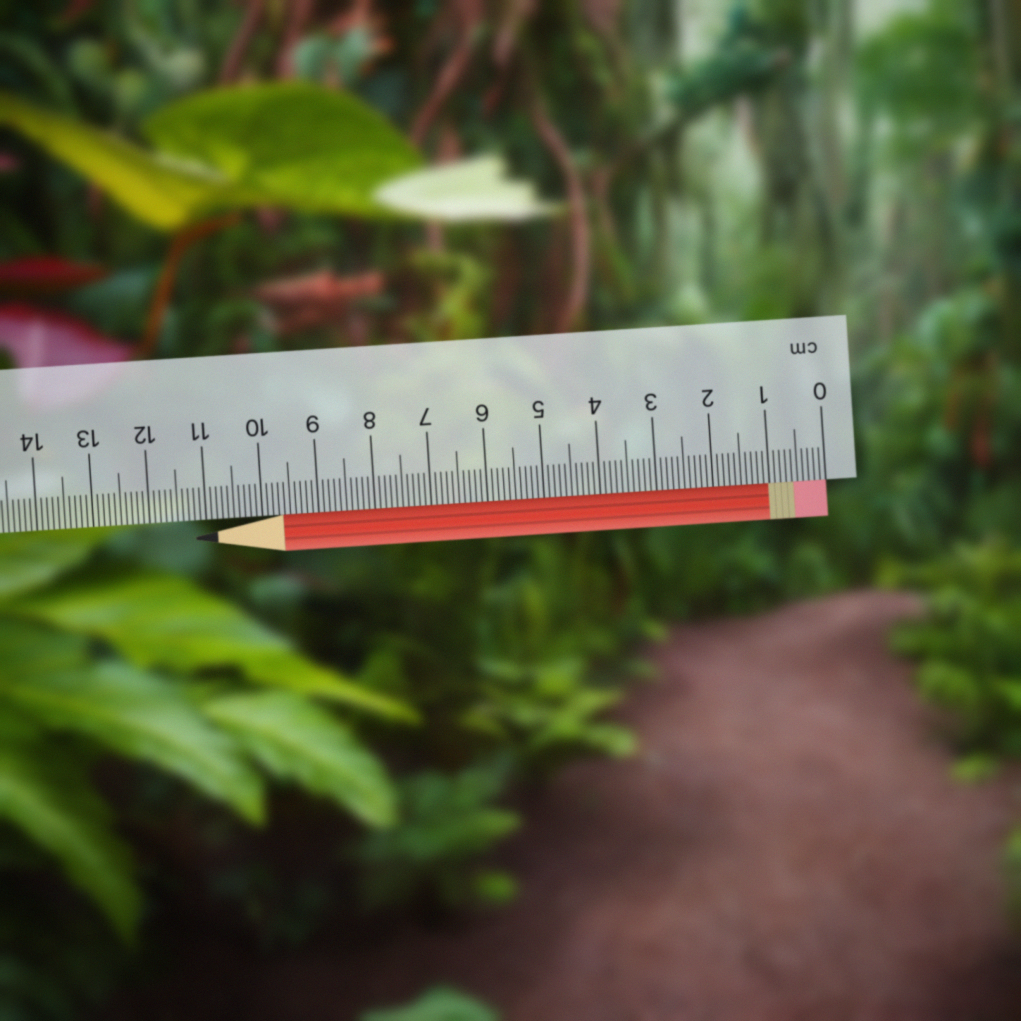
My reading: 11.2 cm
